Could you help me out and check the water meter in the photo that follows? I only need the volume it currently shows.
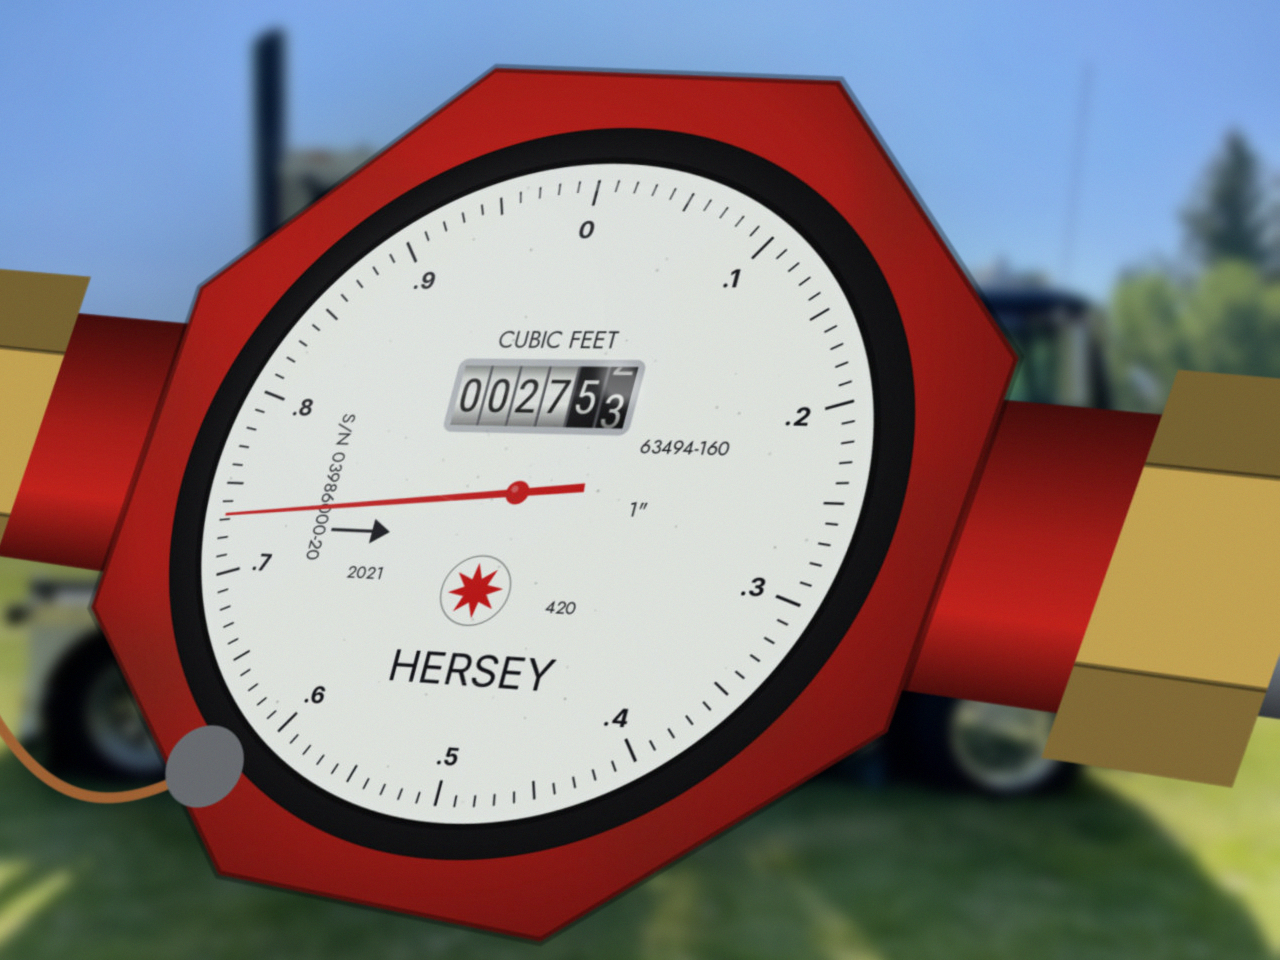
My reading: 2752.73 ft³
